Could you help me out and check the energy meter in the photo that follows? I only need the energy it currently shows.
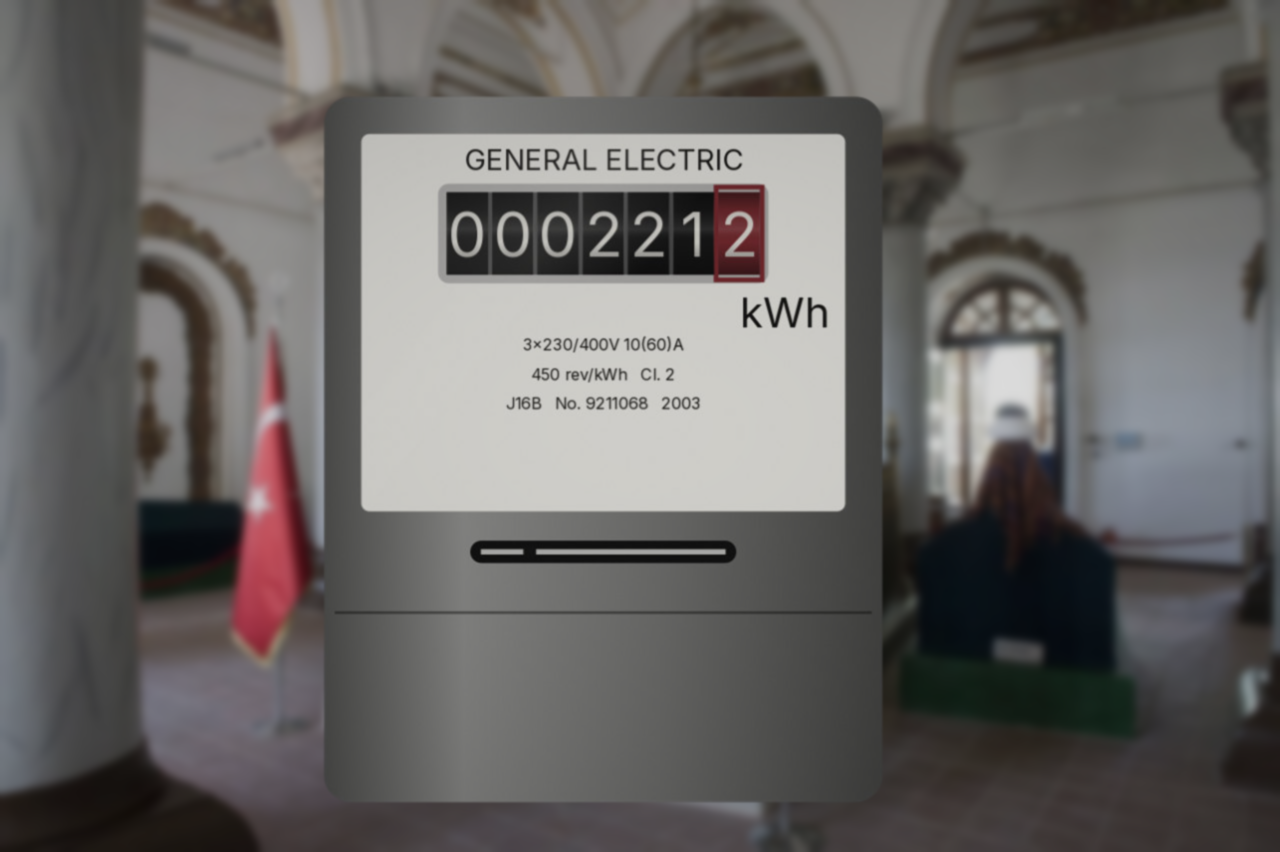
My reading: 221.2 kWh
